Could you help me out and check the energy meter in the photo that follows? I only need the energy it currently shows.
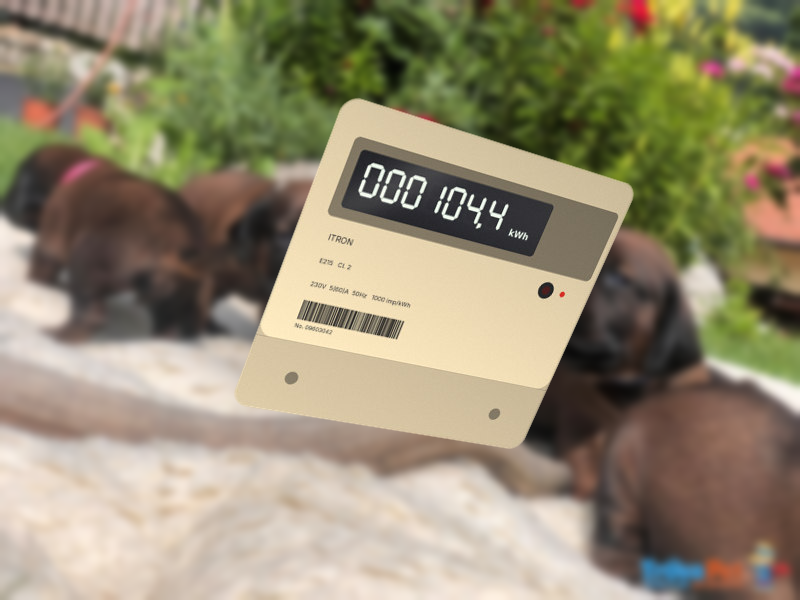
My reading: 104.4 kWh
